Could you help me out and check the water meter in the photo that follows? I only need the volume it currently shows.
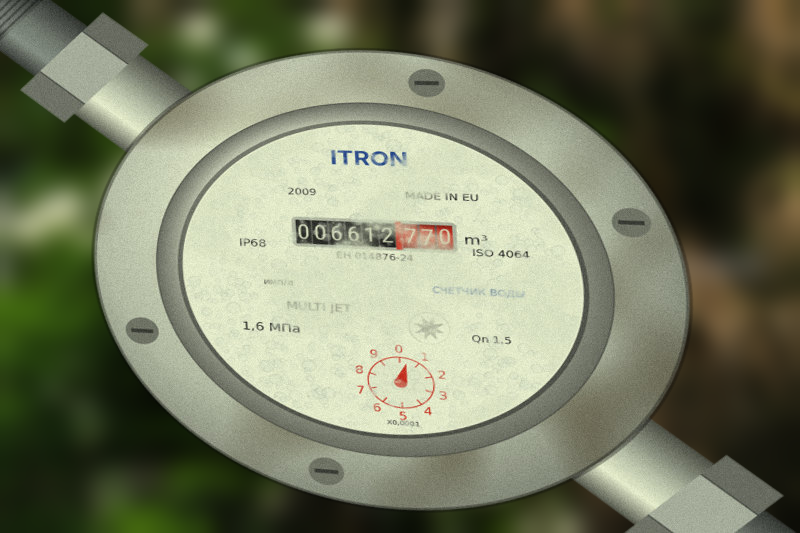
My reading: 6612.7700 m³
